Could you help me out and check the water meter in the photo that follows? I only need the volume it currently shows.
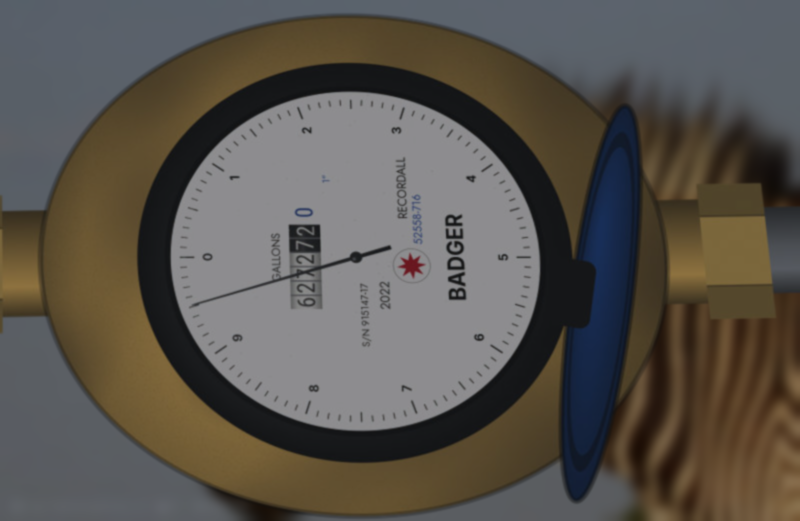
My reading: 6272719.5 gal
